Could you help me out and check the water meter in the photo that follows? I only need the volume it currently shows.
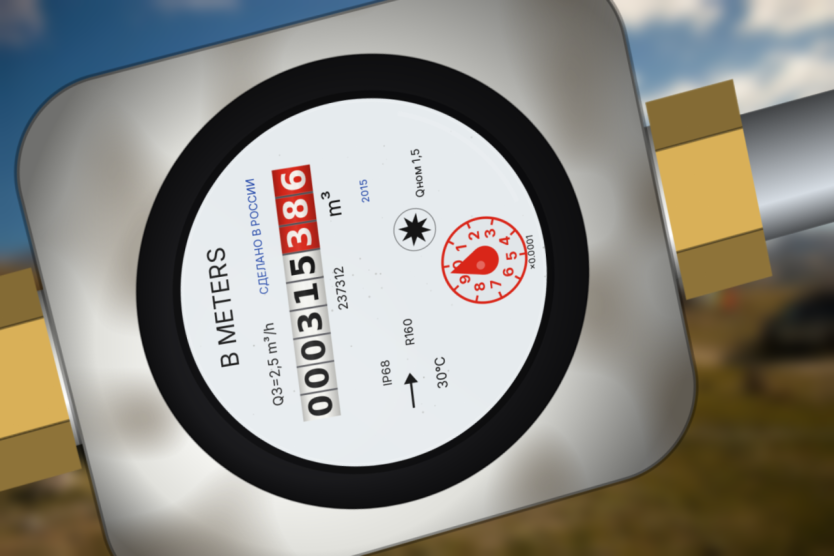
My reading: 315.3859 m³
